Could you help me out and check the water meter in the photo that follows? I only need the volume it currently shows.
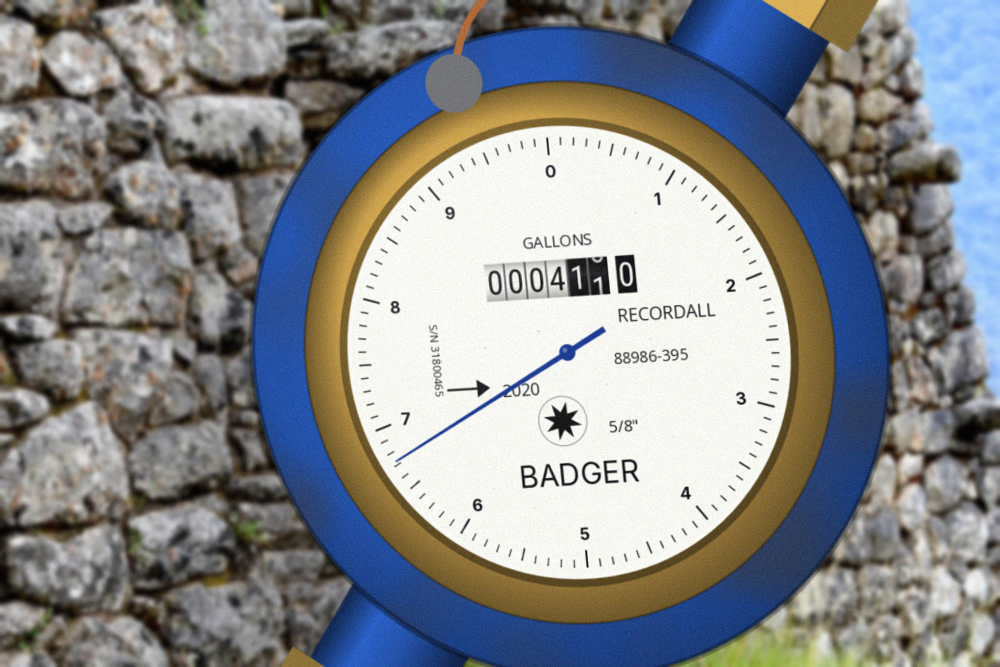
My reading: 4106.7 gal
